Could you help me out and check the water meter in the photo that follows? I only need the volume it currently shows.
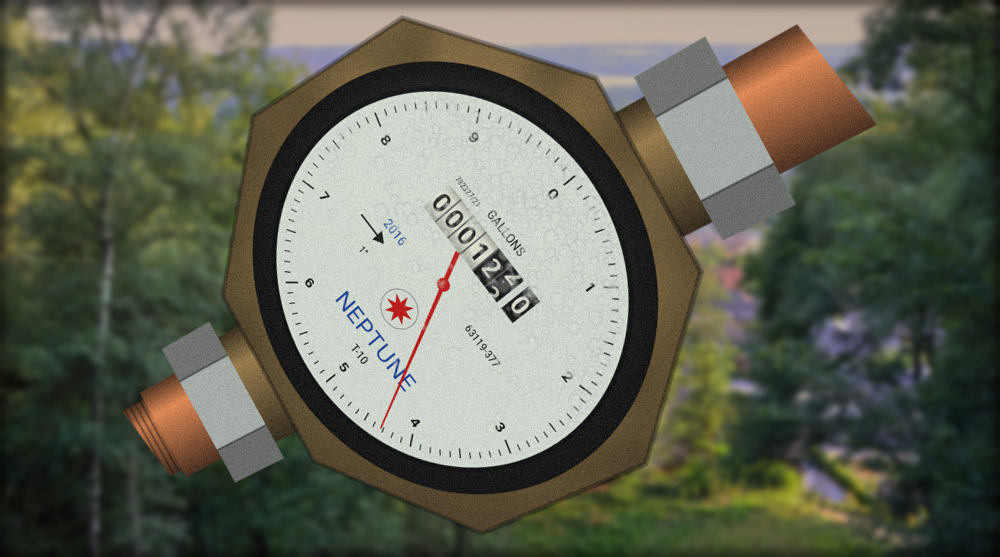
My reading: 1224.3 gal
